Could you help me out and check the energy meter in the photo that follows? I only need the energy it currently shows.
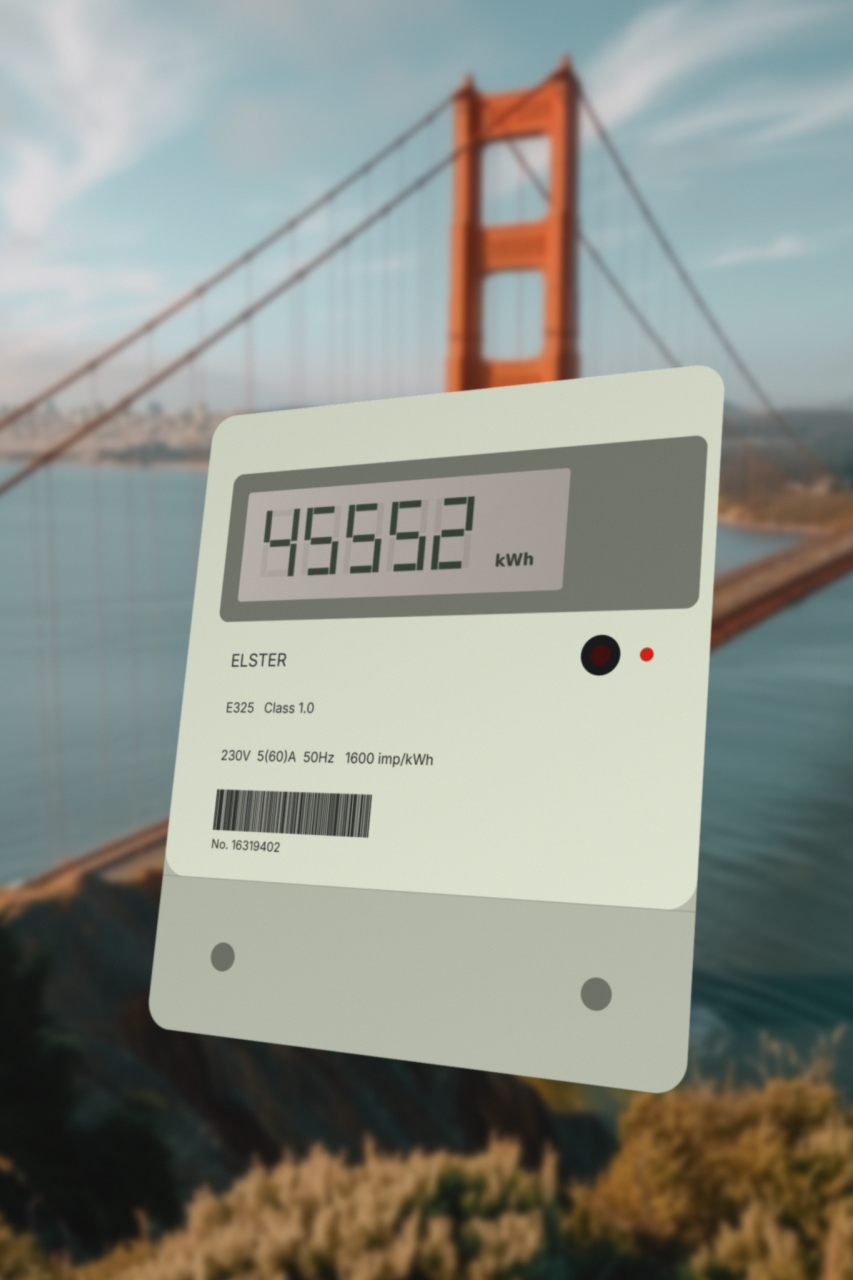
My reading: 45552 kWh
